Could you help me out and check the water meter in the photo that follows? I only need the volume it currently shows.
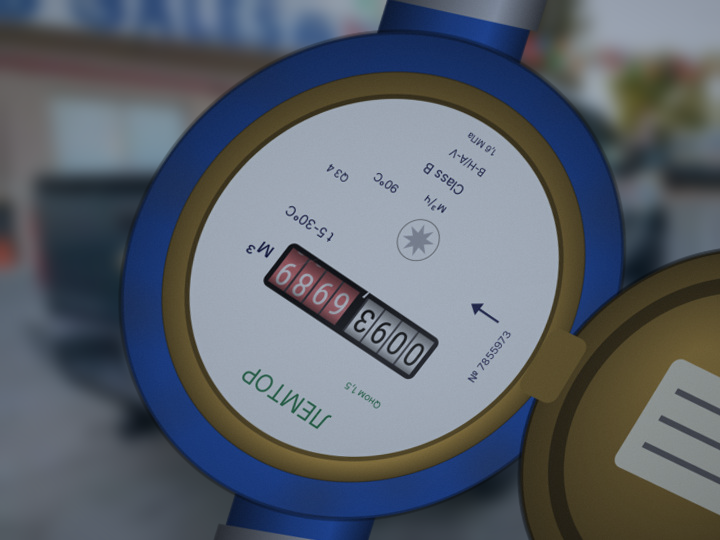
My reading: 93.6989 m³
